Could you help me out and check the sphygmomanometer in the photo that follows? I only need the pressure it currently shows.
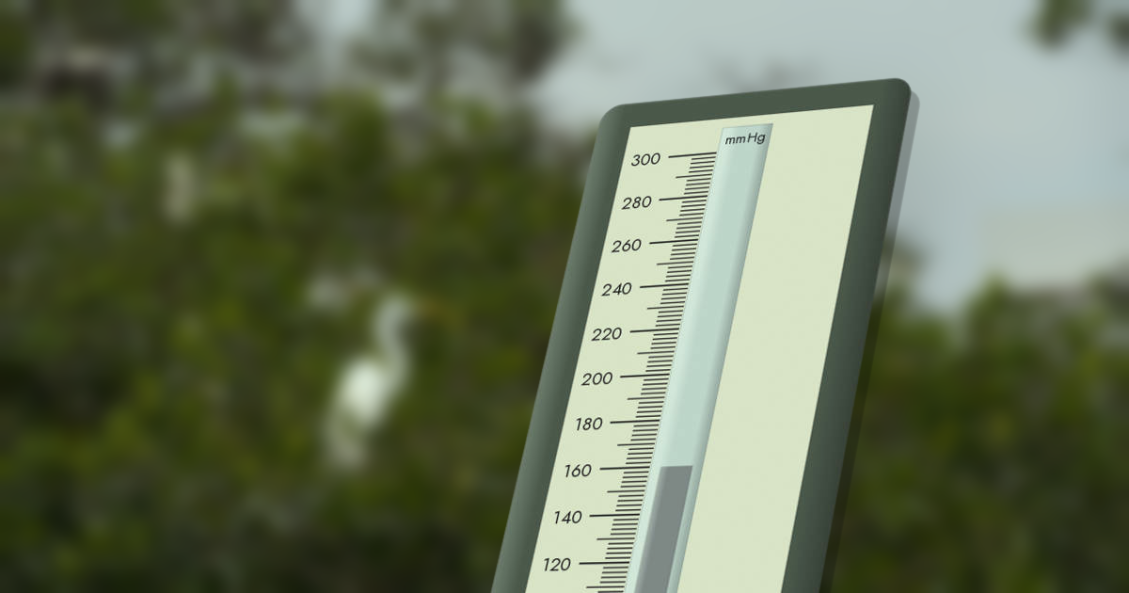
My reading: 160 mmHg
